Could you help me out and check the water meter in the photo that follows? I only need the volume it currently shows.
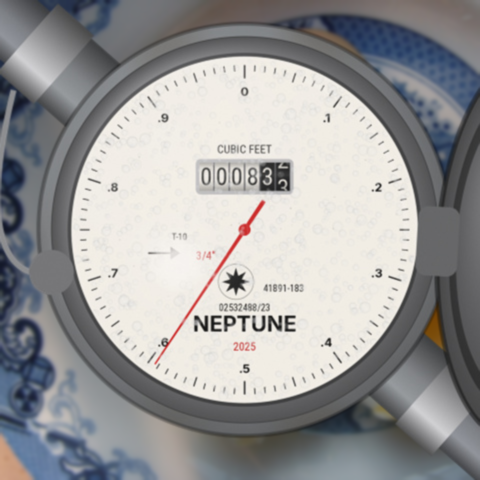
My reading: 832.59 ft³
